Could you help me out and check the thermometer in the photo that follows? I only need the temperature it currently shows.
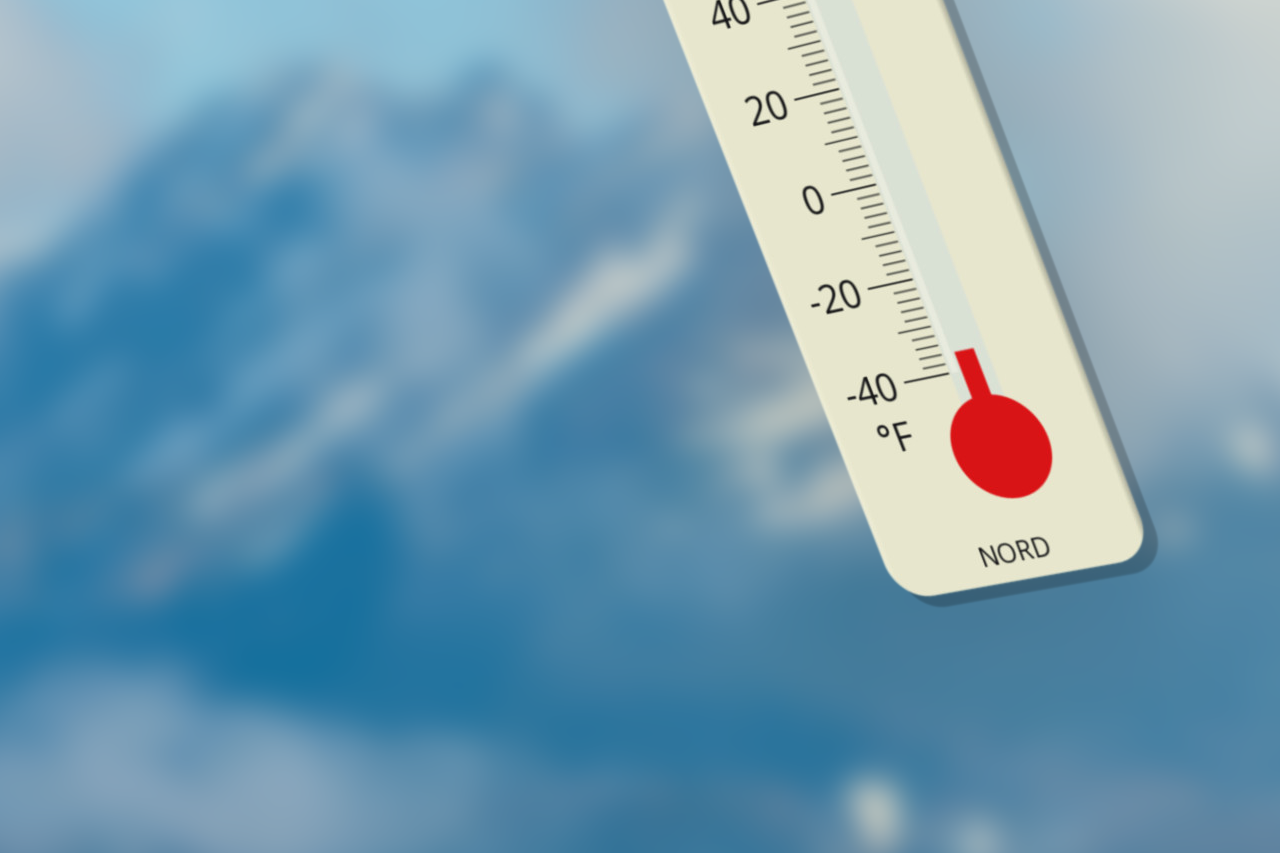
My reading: -36 °F
